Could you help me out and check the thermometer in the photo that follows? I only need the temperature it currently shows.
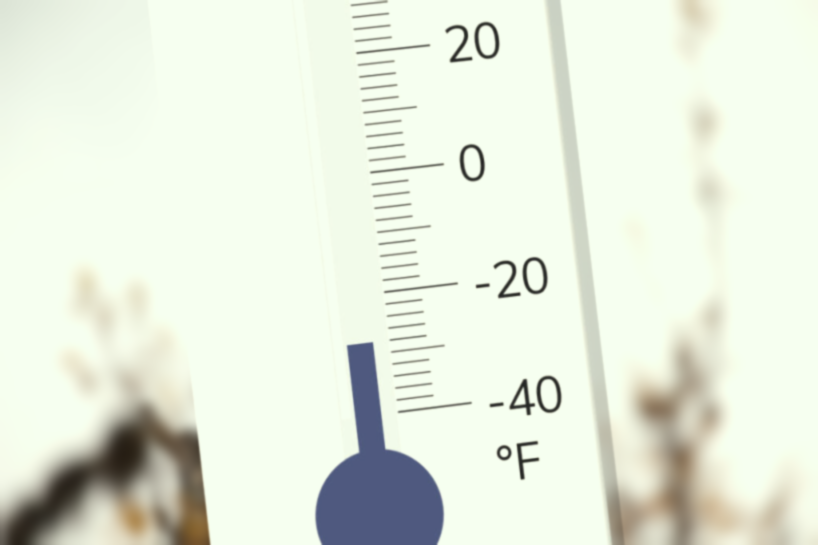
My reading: -28 °F
